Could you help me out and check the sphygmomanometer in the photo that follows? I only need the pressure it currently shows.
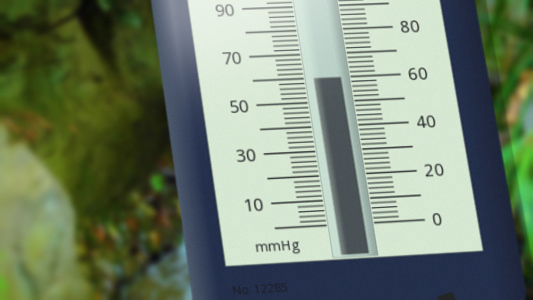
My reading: 60 mmHg
